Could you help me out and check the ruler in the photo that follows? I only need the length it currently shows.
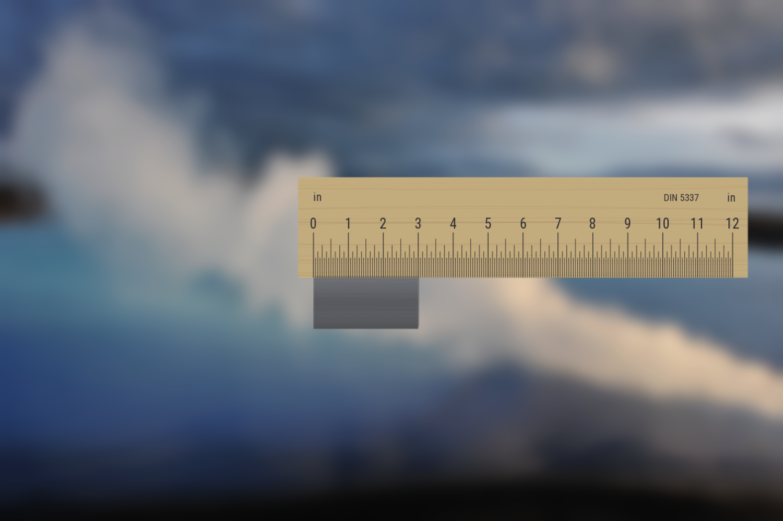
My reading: 3 in
